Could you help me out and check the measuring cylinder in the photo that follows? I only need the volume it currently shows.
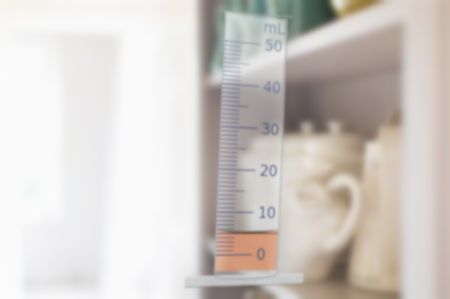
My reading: 5 mL
